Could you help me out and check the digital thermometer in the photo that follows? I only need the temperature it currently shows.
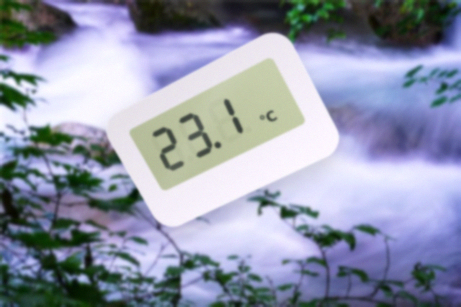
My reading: 23.1 °C
